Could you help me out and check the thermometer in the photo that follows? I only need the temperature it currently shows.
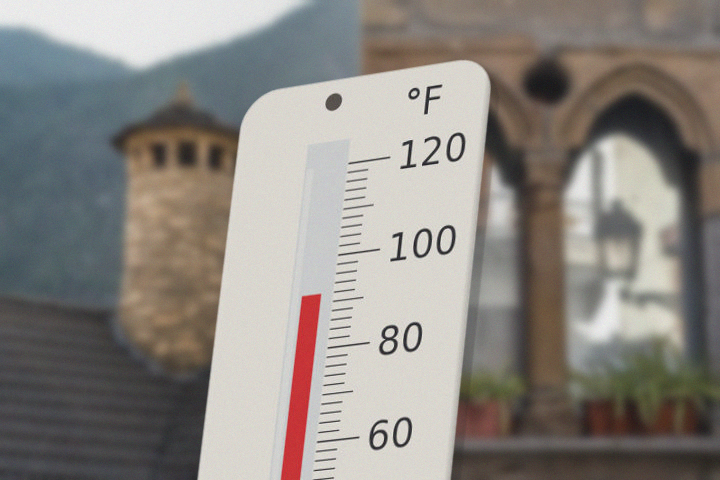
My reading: 92 °F
